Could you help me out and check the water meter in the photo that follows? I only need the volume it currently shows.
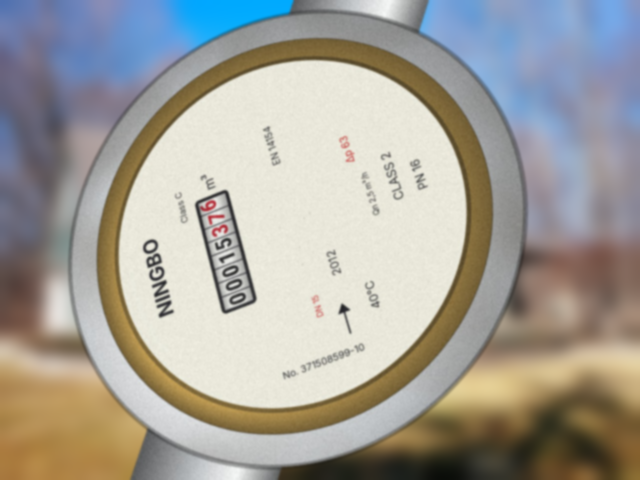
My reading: 15.376 m³
